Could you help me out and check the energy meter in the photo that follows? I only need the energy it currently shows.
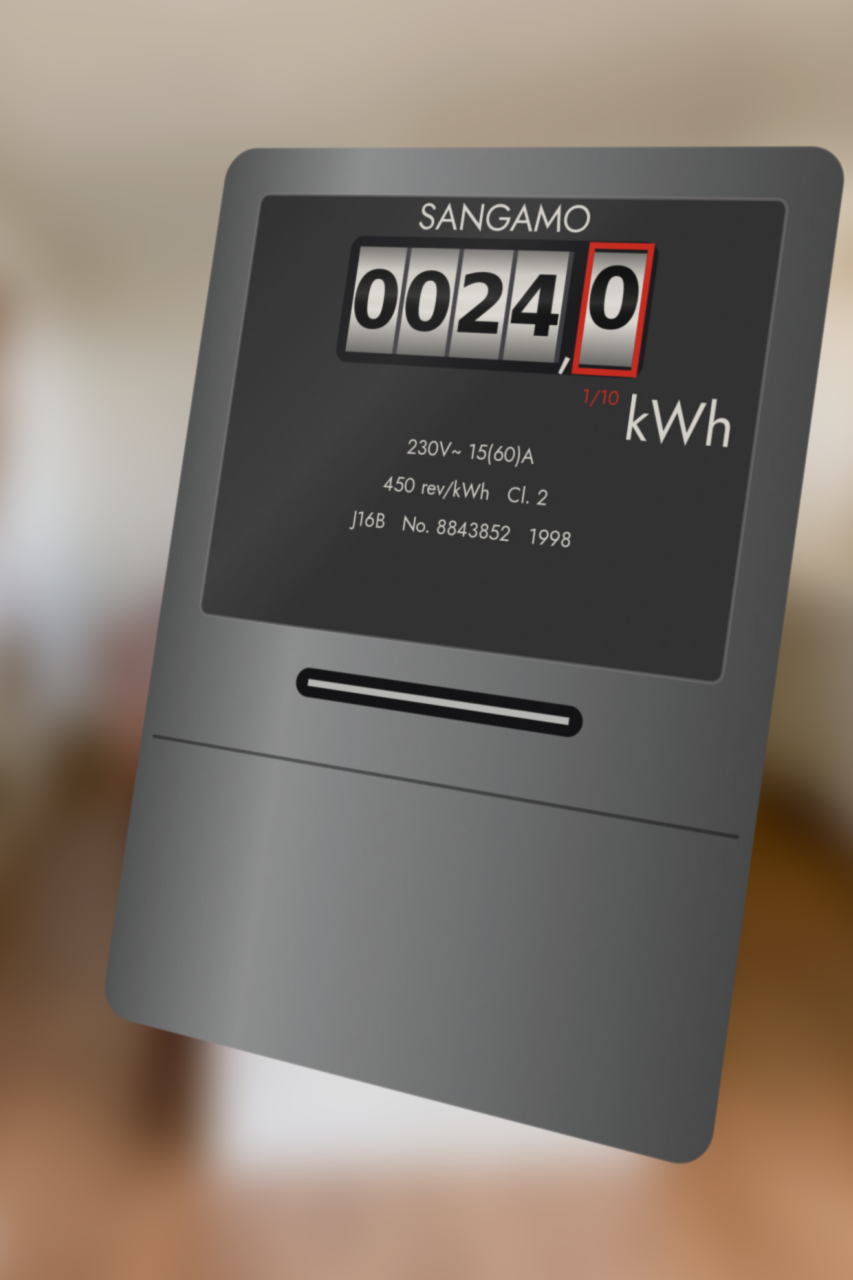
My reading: 24.0 kWh
